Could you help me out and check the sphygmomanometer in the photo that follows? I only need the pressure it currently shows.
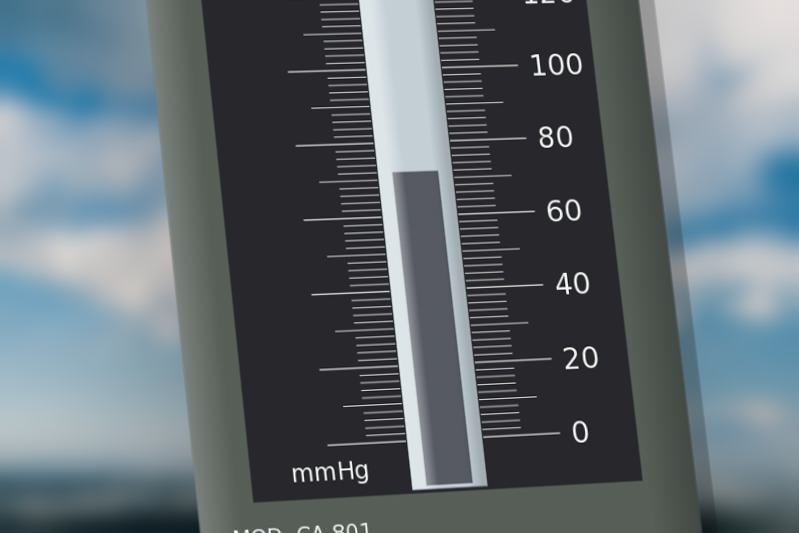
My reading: 72 mmHg
